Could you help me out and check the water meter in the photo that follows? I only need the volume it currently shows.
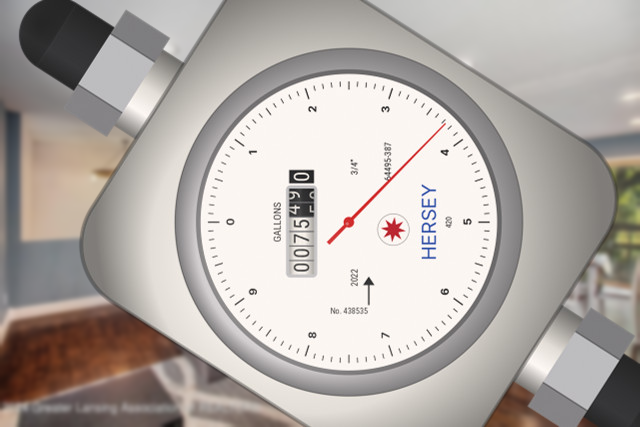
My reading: 75493.7 gal
